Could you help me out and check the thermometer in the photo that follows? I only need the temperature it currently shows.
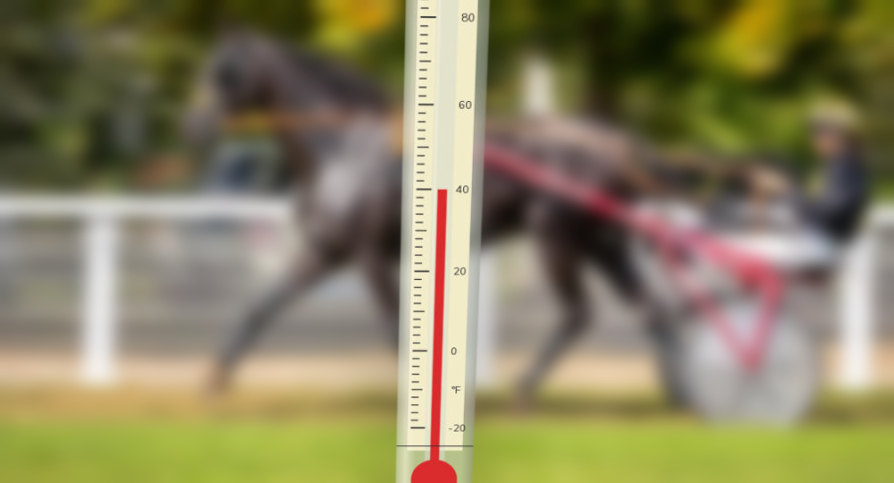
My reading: 40 °F
